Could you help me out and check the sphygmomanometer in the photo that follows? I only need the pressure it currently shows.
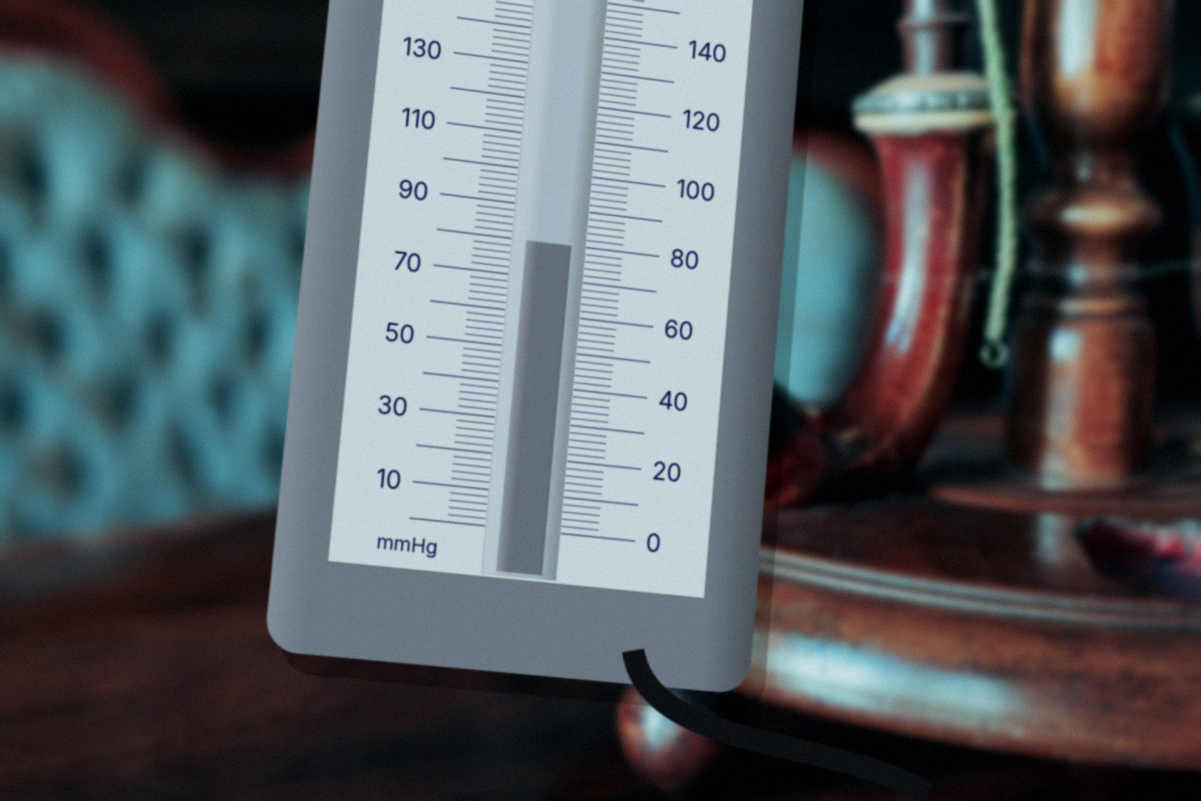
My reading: 80 mmHg
